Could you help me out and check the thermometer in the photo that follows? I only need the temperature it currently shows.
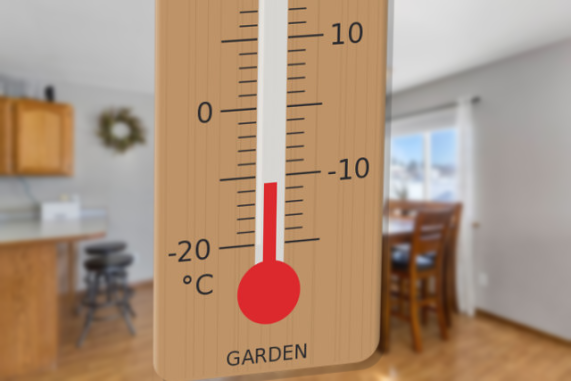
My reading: -11 °C
